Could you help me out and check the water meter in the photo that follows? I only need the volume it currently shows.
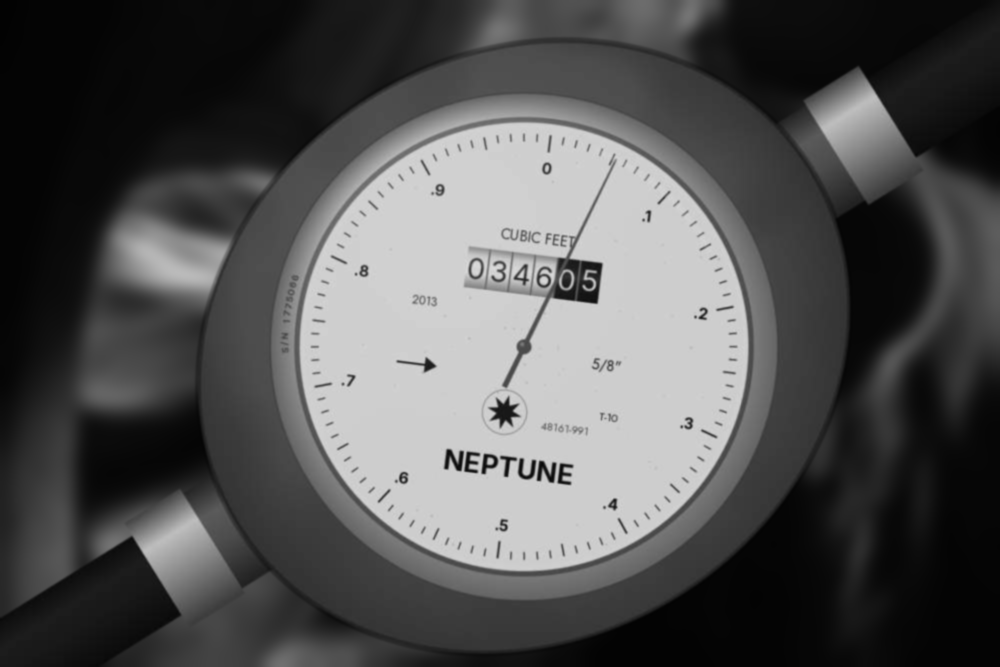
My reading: 34605.05 ft³
